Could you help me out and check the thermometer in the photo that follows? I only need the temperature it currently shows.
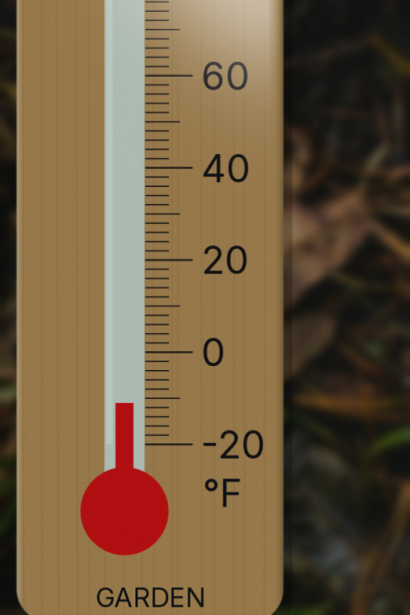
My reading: -11 °F
